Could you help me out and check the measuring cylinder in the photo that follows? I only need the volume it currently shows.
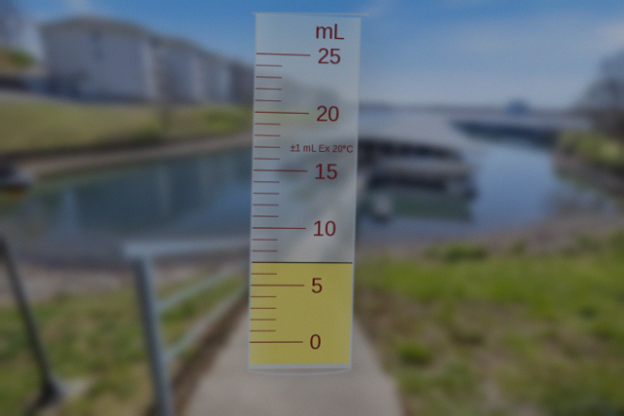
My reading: 7 mL
